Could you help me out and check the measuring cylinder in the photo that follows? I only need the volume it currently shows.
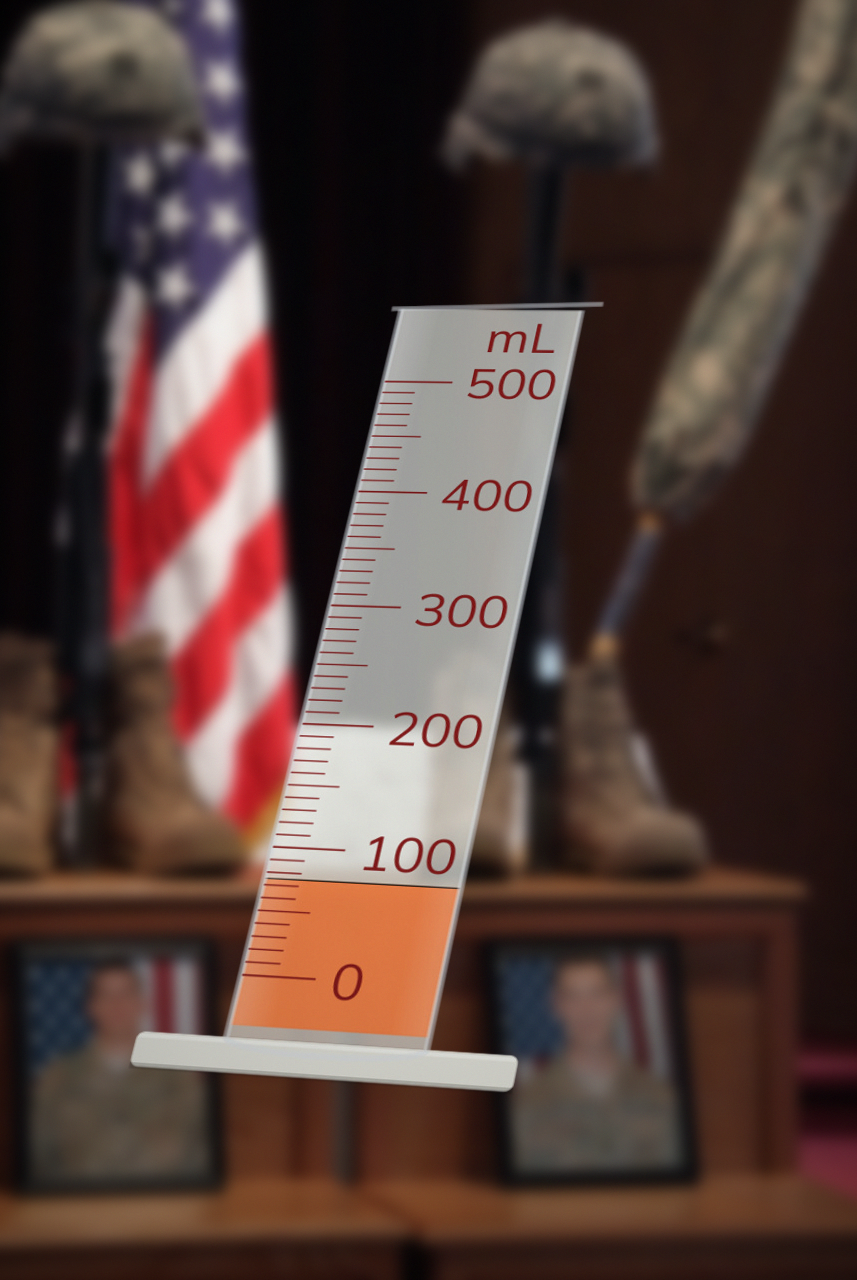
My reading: 75 mL
